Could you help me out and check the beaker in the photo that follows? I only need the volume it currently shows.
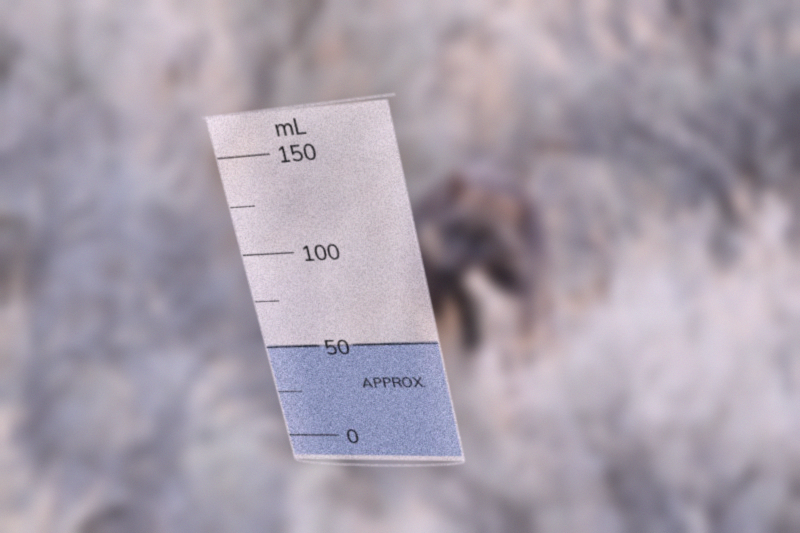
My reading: 50 mL
